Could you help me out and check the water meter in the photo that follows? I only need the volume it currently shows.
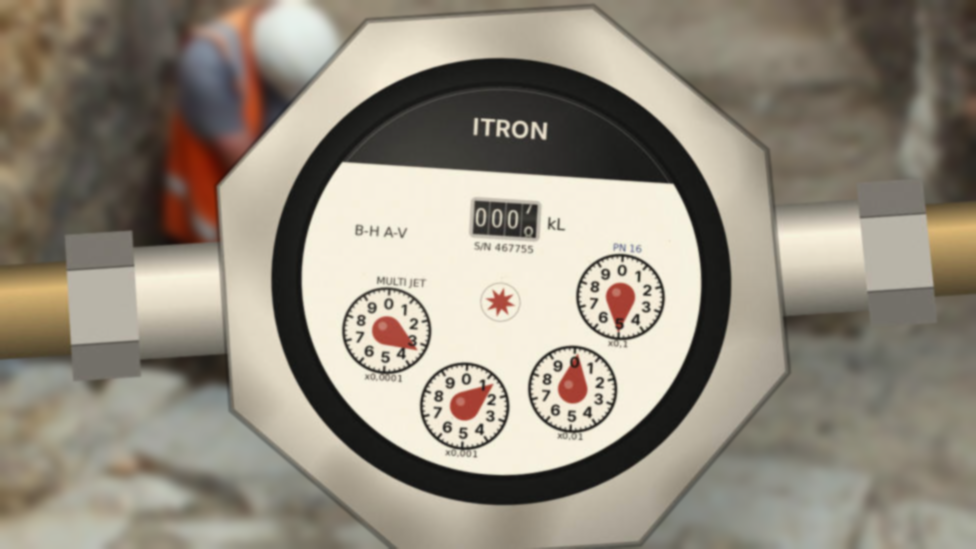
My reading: 7.5013 kL
